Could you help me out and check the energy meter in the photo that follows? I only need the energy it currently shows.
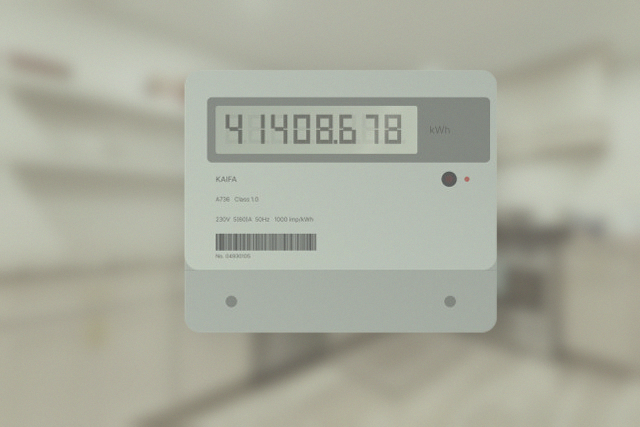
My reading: 41408.678 kWh
